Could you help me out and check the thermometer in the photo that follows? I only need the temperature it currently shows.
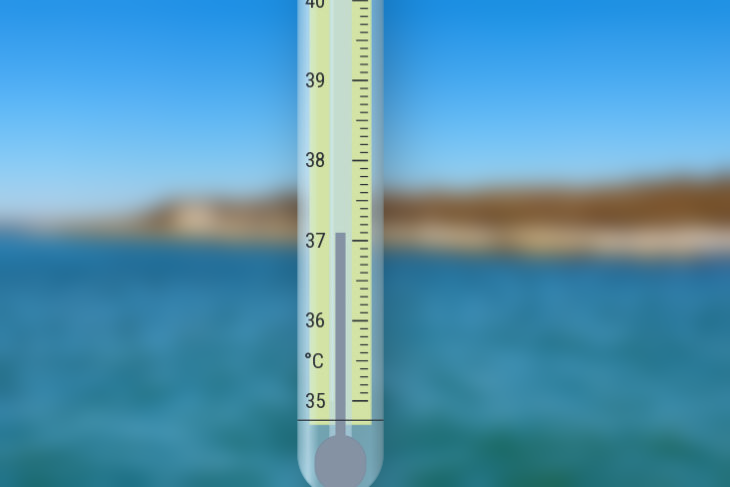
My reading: 37.1 °C
